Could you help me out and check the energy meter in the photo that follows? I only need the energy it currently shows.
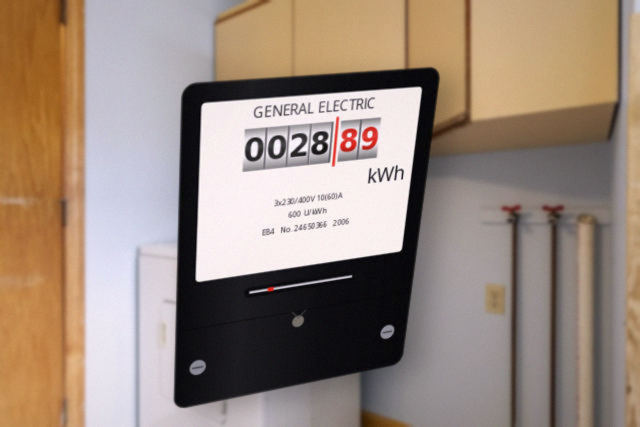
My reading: 28.89 kWh
